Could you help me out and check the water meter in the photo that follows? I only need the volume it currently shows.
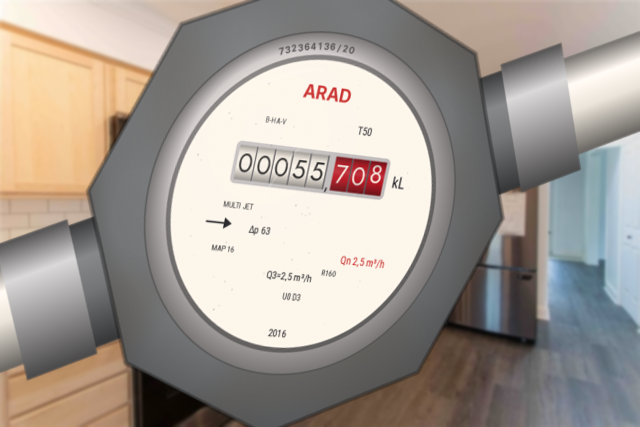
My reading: 55.708 kL
